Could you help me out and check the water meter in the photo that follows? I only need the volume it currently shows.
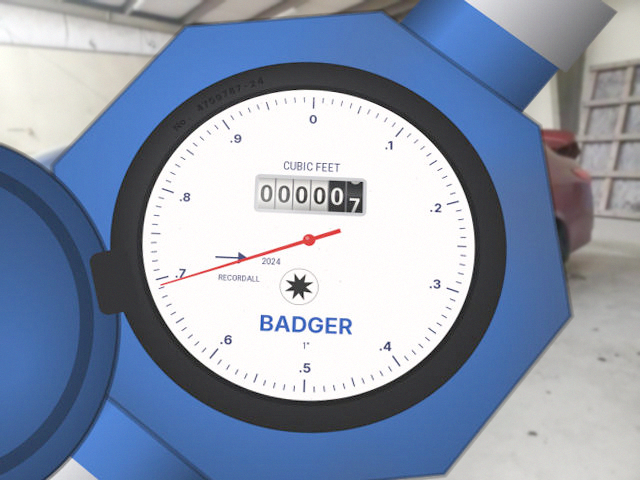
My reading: 6.69 ft³
